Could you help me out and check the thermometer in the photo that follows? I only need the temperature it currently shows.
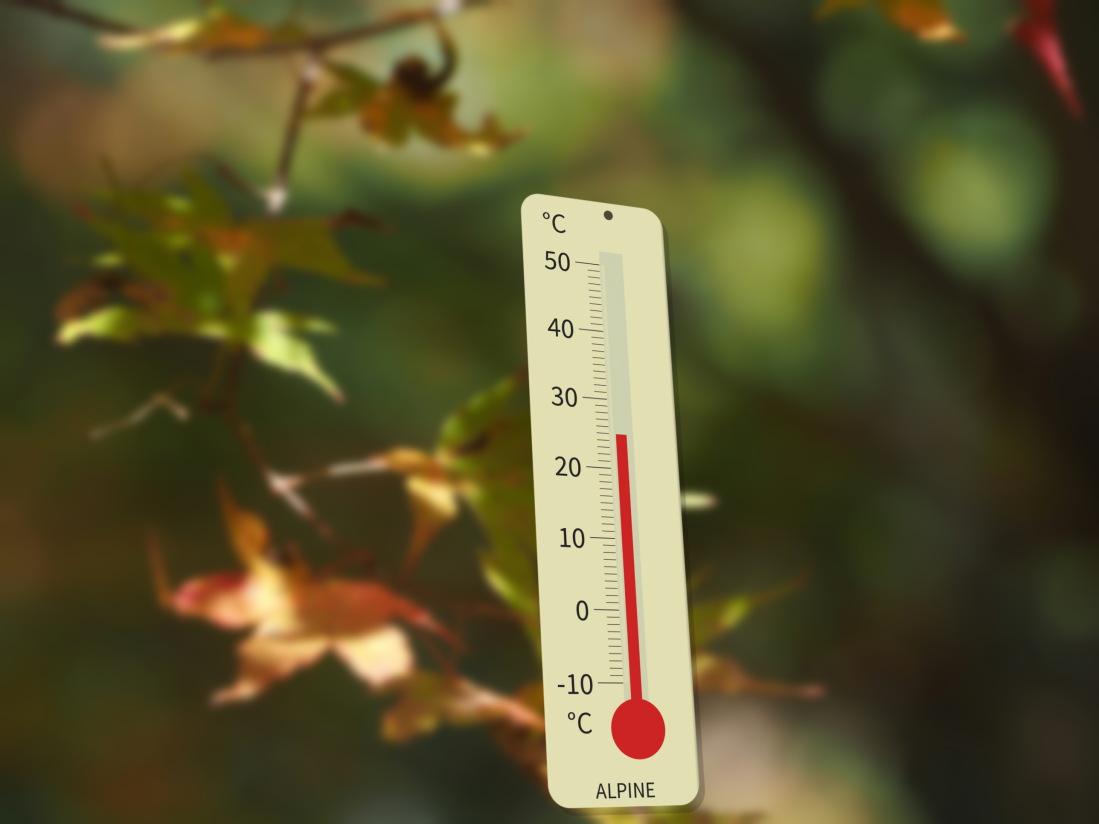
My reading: 25 °C
